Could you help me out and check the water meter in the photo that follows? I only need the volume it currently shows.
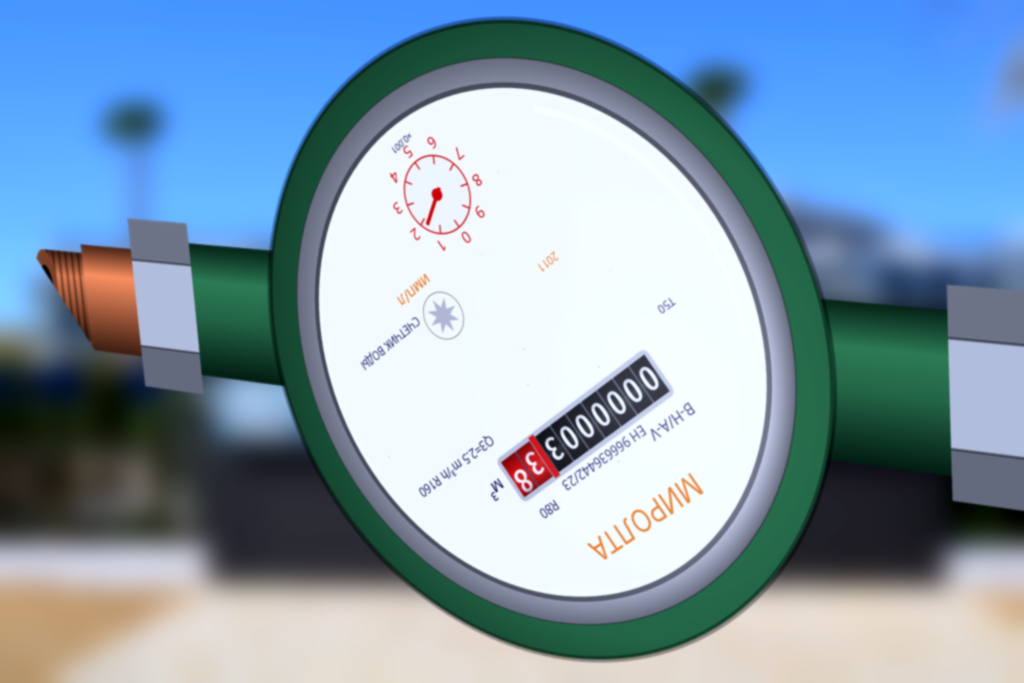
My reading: 3.381 m³
